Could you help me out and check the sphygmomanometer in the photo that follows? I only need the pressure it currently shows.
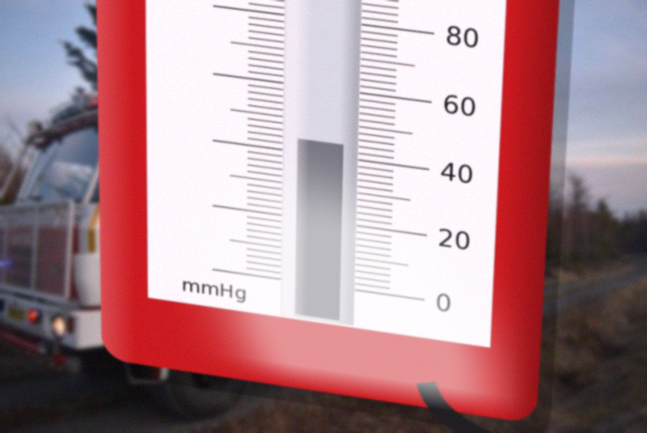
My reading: 44 mmHg
